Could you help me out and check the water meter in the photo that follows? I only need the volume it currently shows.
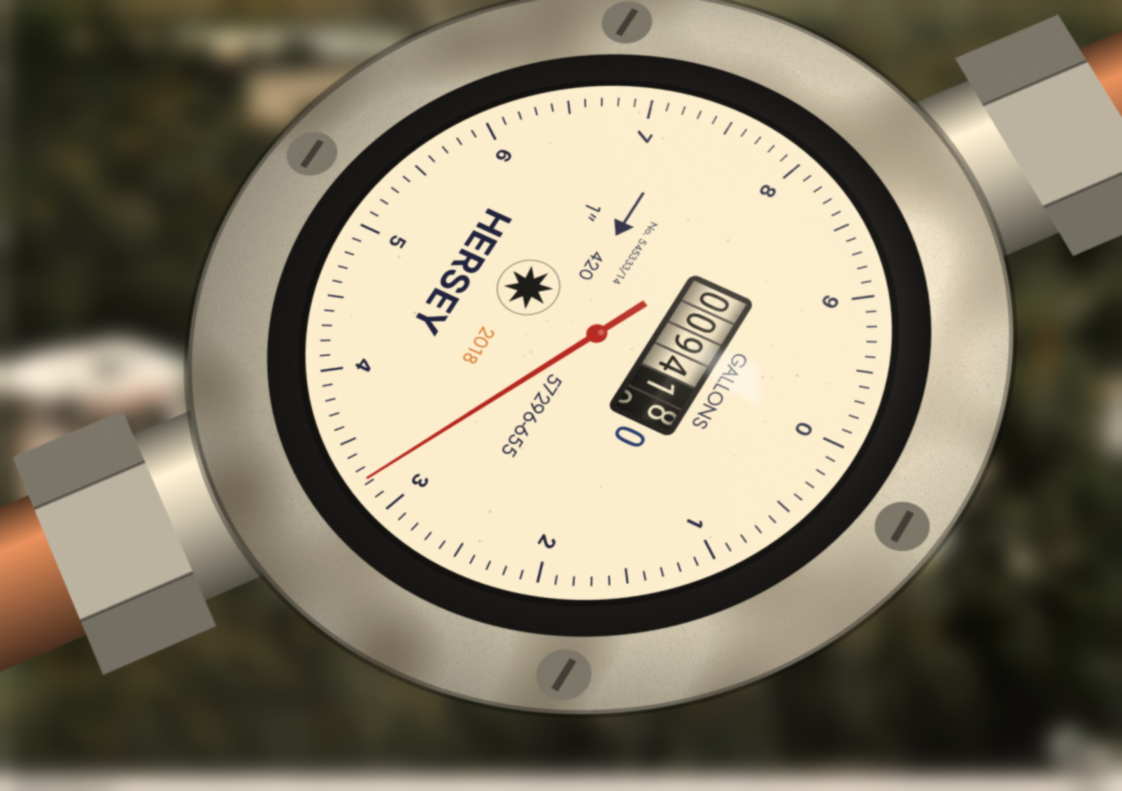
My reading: 94183.2 gal
